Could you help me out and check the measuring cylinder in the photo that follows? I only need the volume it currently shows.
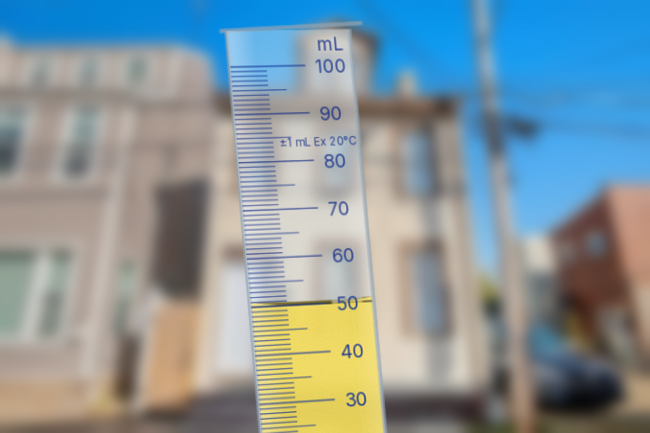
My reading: 50 mL
